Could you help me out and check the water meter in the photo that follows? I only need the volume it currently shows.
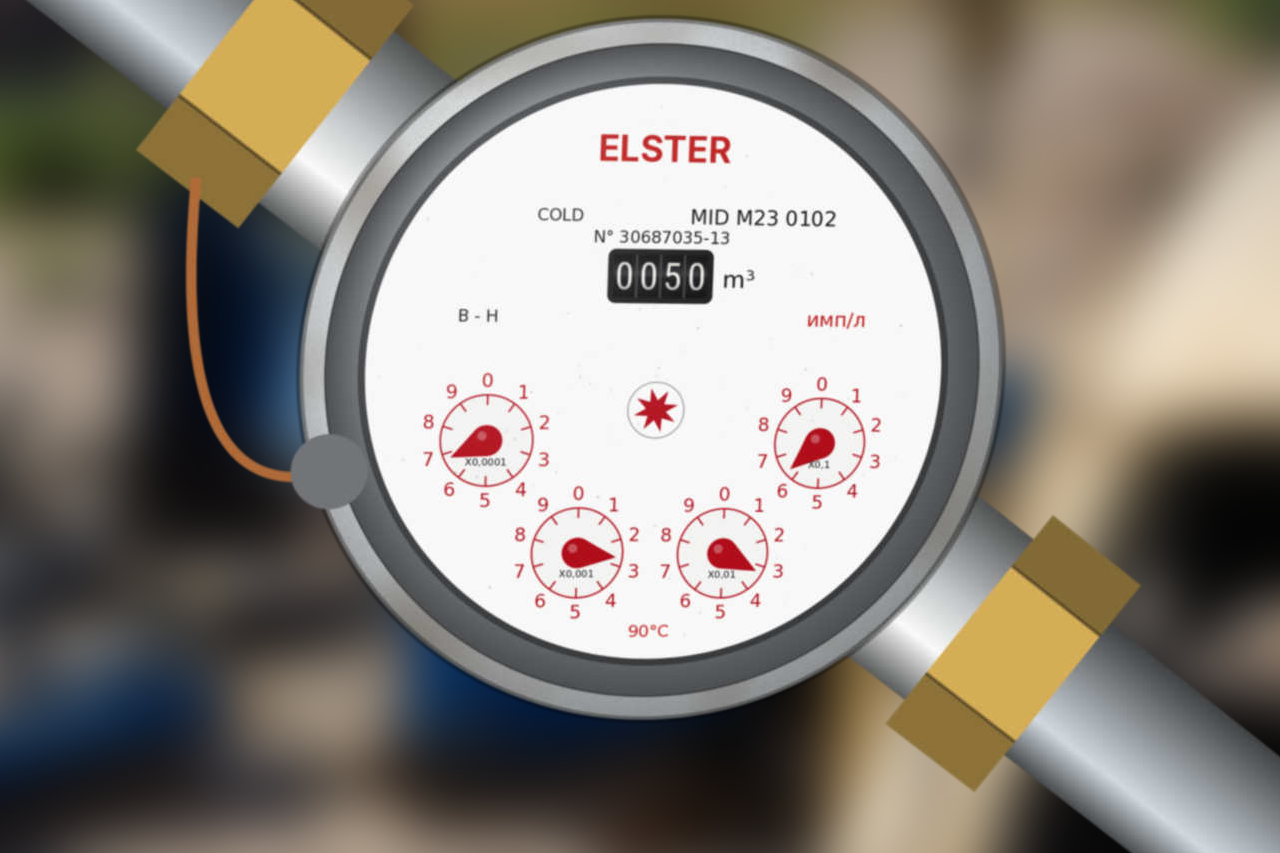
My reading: 50.6326 m³
